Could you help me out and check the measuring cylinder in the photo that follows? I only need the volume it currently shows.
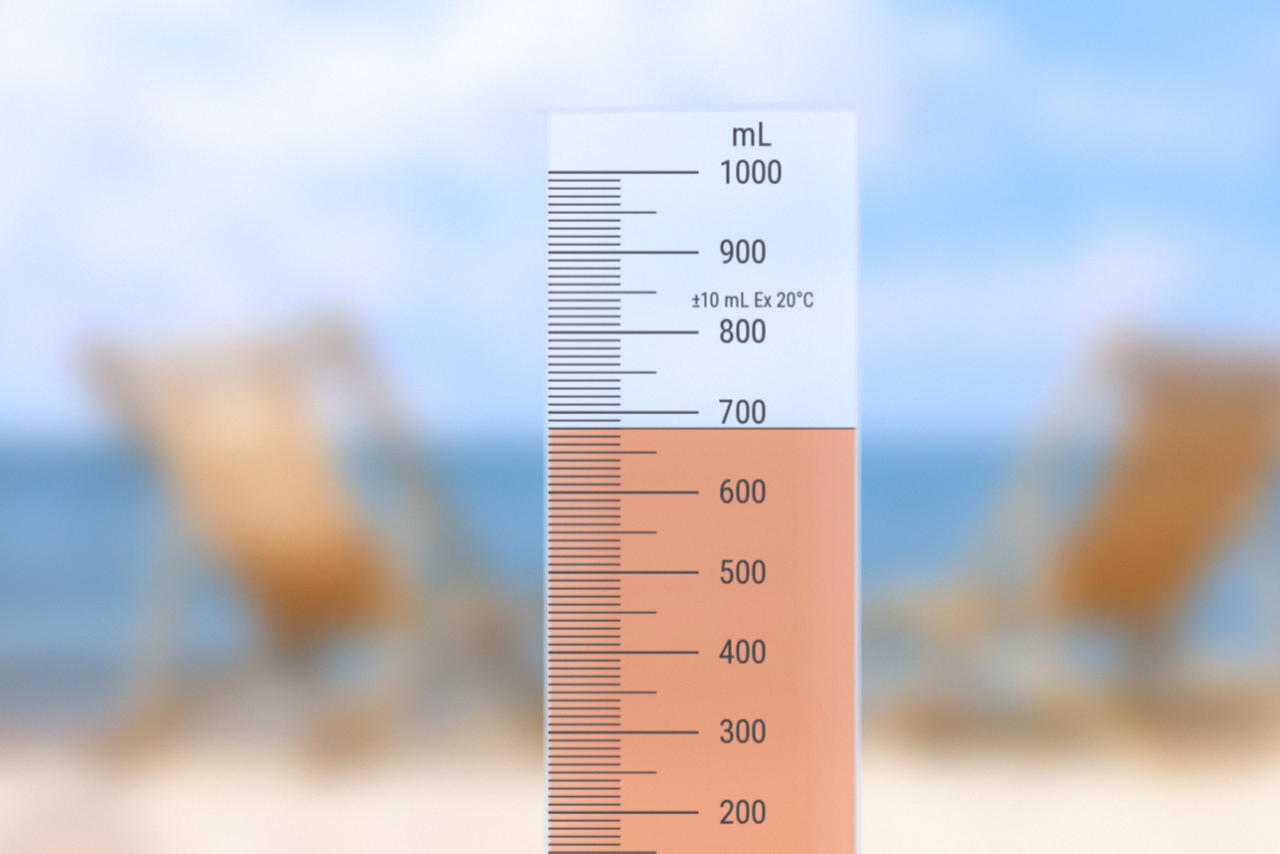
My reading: 680 mL
